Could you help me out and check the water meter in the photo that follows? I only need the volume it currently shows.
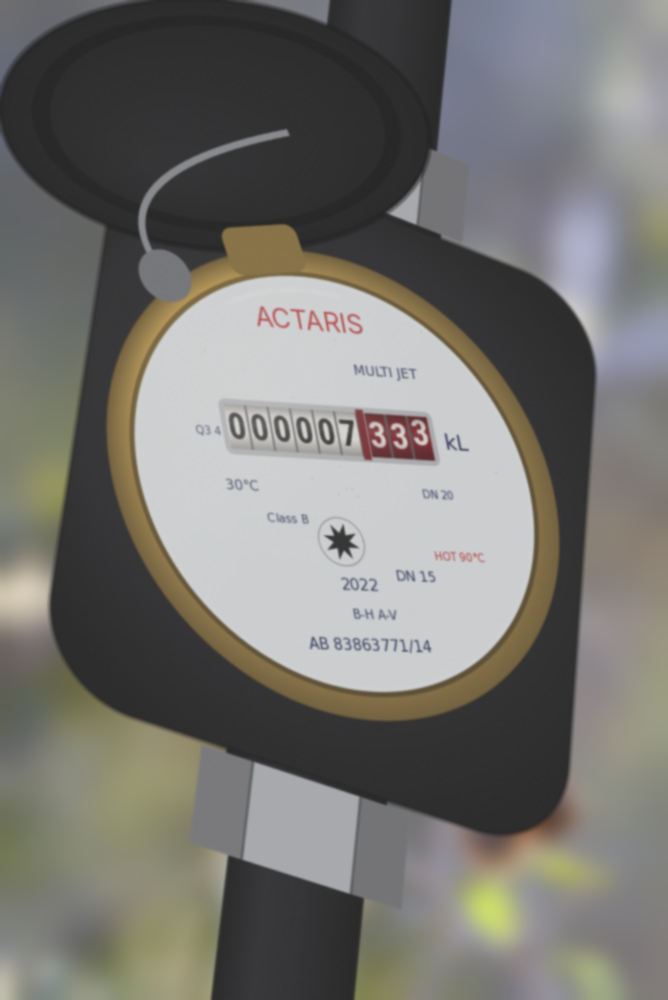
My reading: 7.333 kL
